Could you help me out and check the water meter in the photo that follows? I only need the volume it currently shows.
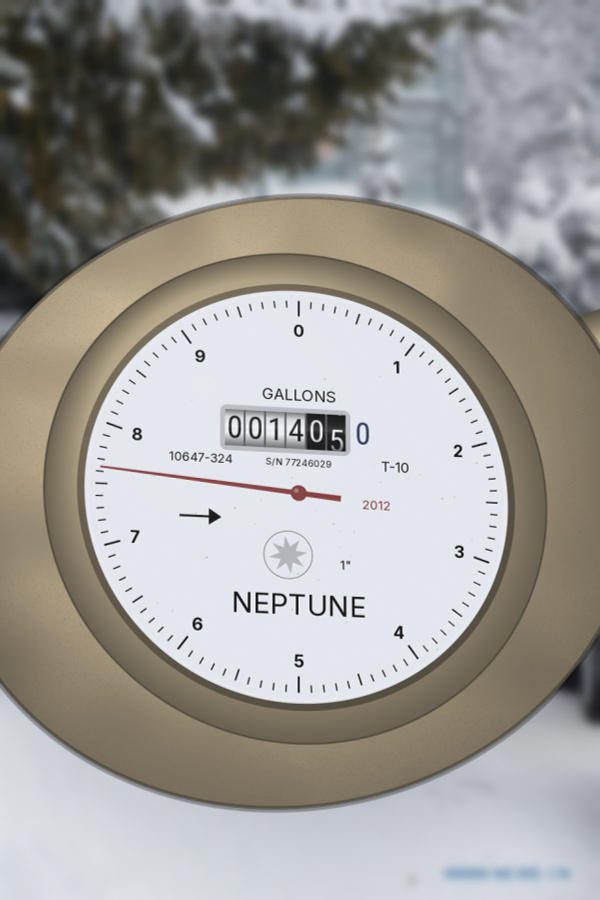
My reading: 14047.6 gal
